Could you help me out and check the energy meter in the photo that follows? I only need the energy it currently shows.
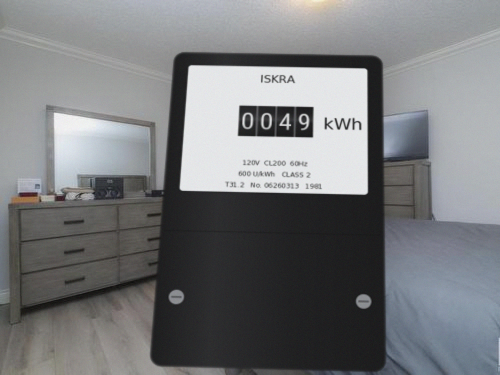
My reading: 49 kWh
